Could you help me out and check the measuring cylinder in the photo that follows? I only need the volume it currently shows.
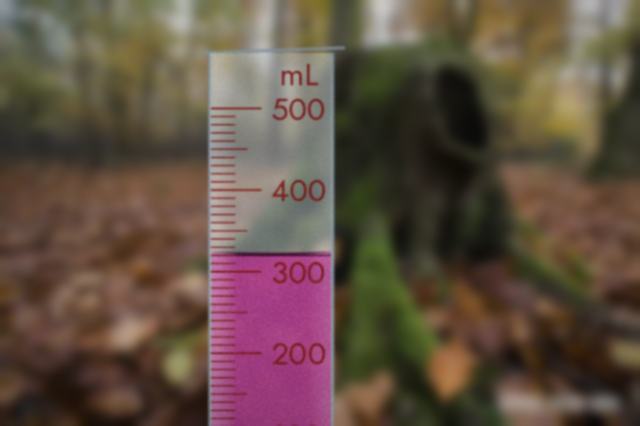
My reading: 320 mL
